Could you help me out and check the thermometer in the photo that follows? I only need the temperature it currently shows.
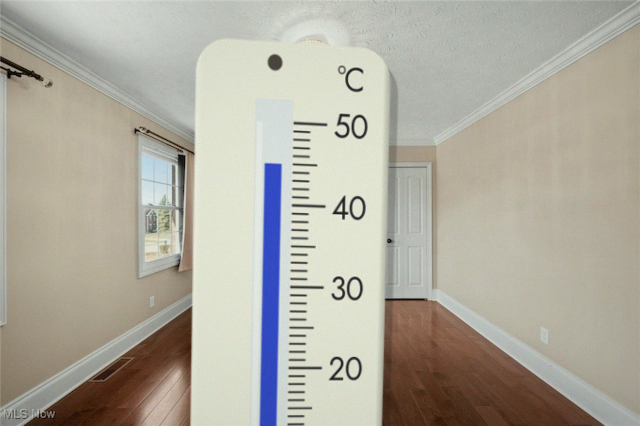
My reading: 45 °C
